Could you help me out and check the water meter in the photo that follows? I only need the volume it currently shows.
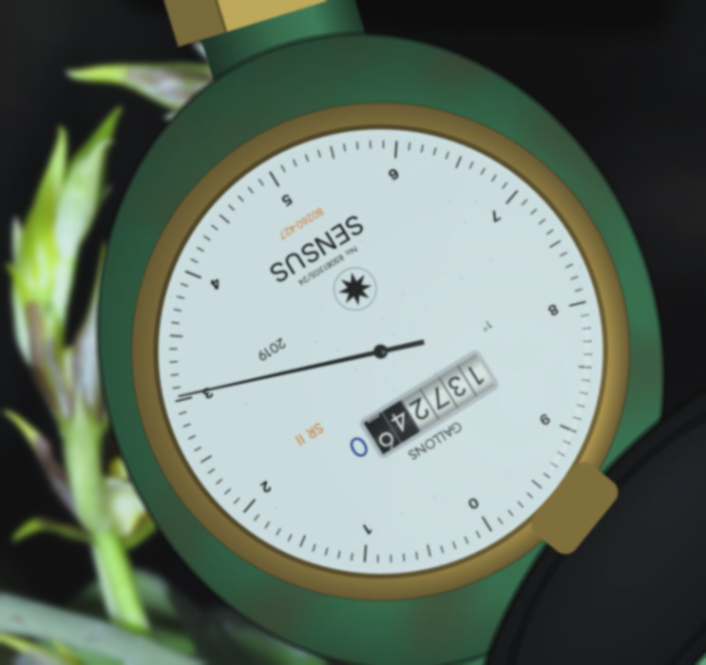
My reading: 1372463.0 gal
